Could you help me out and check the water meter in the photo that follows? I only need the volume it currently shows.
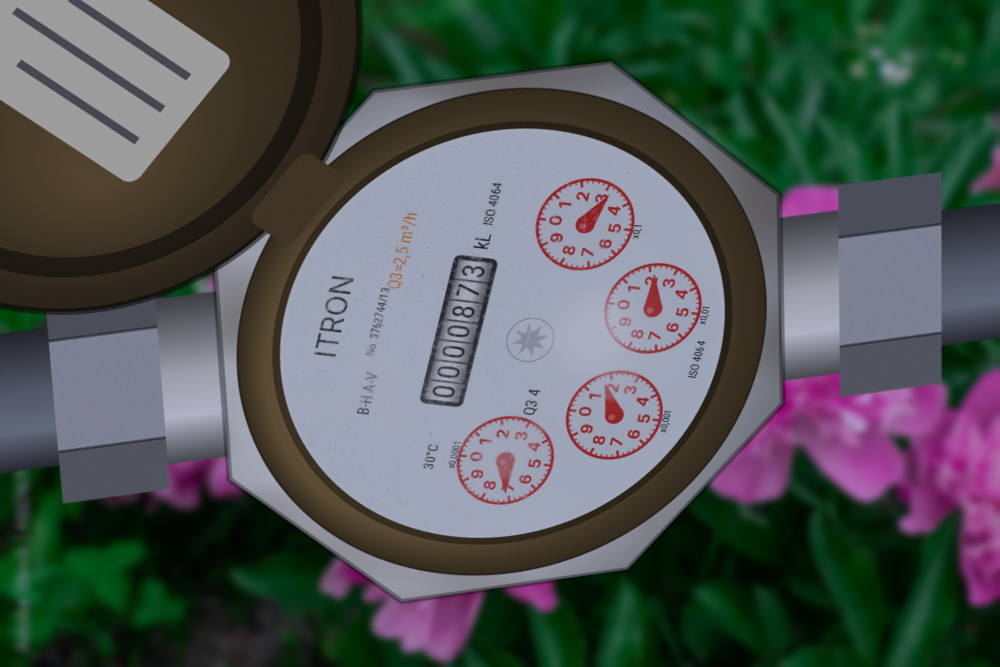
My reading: 873.3217 kL
